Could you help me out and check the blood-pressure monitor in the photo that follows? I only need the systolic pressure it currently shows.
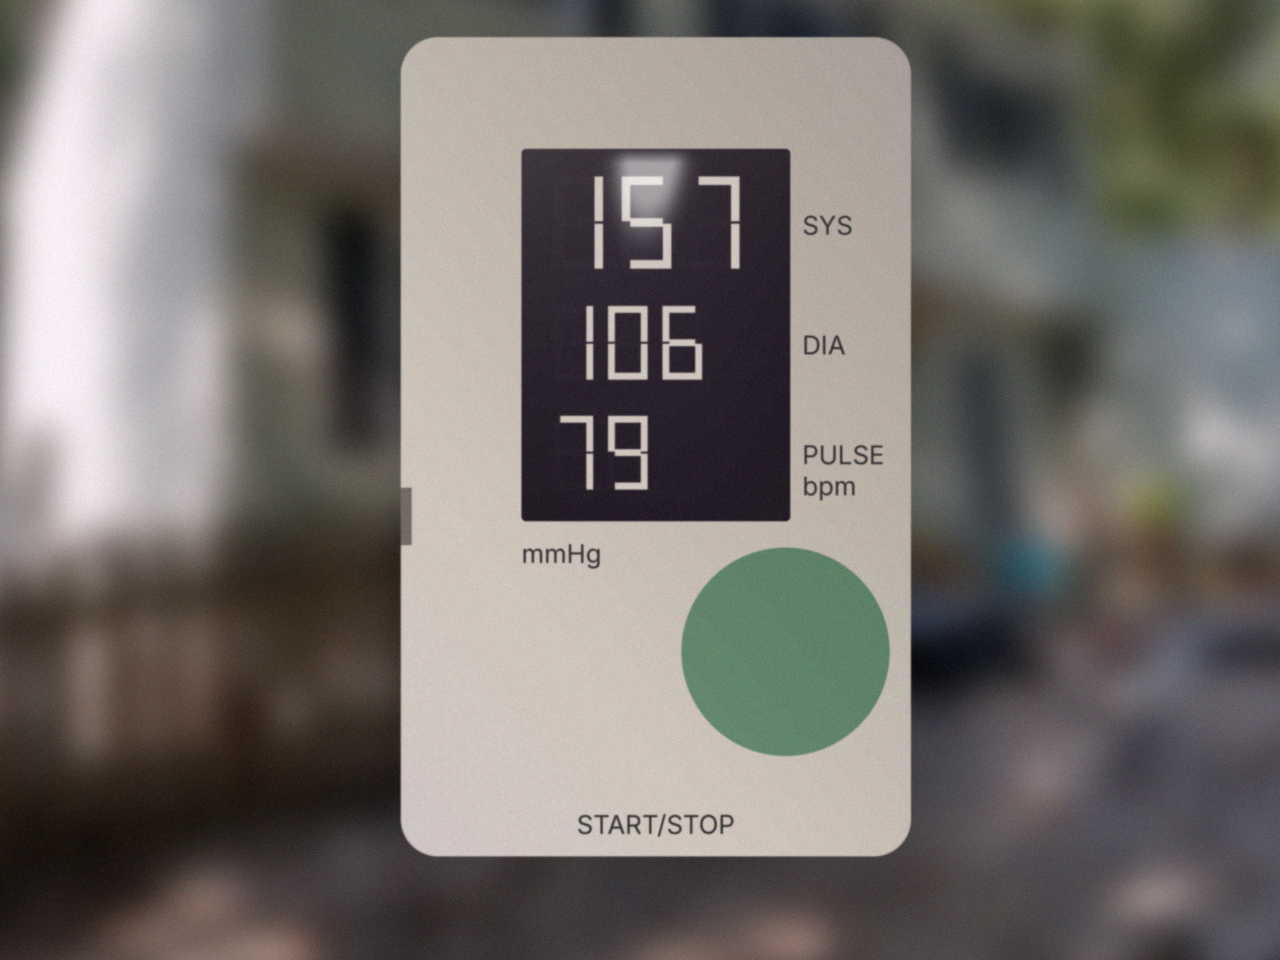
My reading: 157 mmHg
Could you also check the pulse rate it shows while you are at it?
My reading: 79 bpm
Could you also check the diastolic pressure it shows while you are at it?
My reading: 106 mmHg
